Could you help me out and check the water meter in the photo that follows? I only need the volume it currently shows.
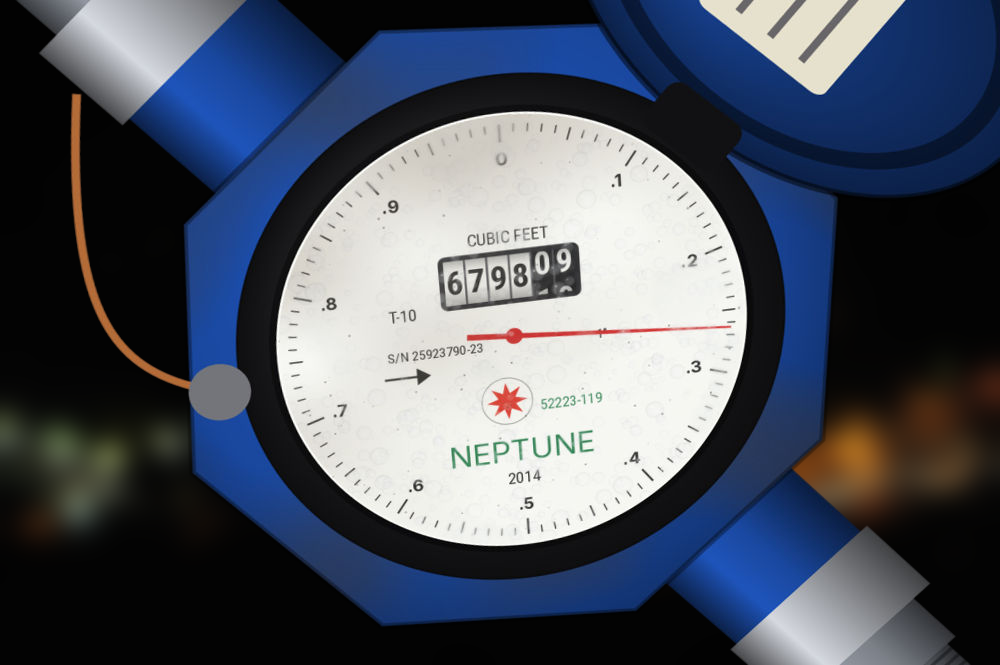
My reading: 679809.26 ft³
